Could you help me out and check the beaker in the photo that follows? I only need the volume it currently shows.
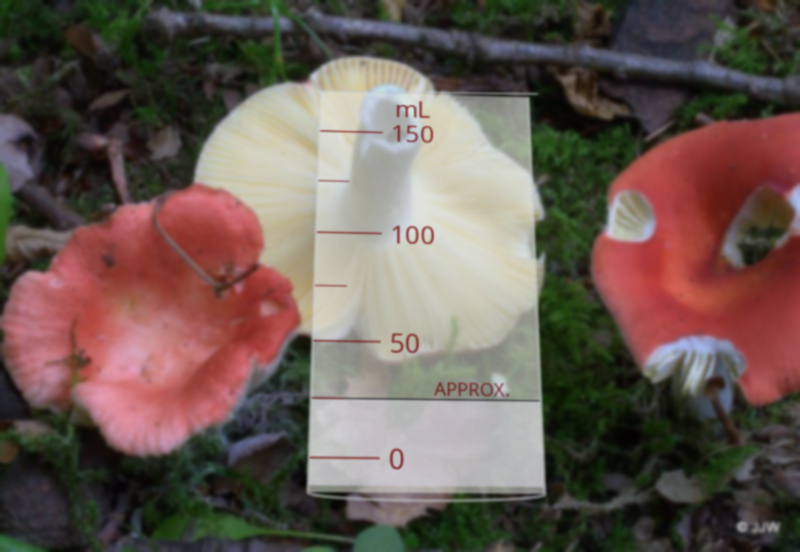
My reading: 25 mL
